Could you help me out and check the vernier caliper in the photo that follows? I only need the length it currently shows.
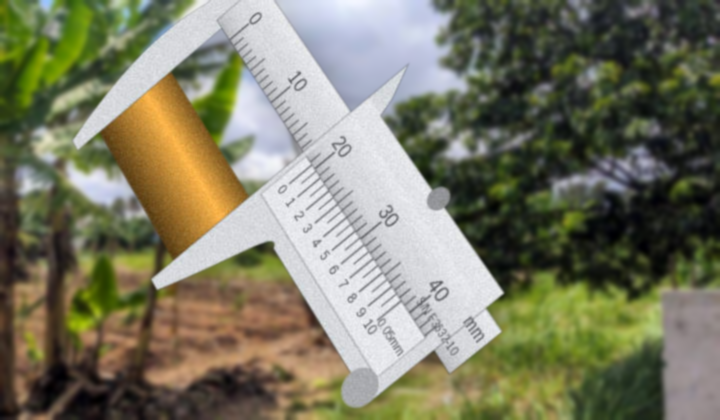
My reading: 19.4 mm
